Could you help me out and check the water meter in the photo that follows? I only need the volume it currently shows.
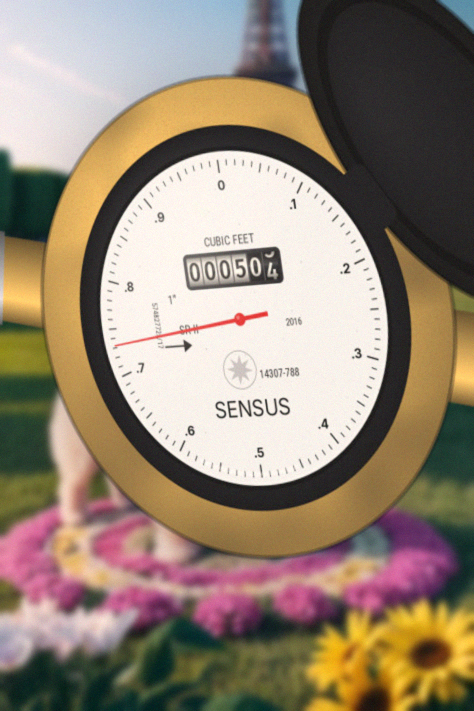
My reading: 503.73 ft³
